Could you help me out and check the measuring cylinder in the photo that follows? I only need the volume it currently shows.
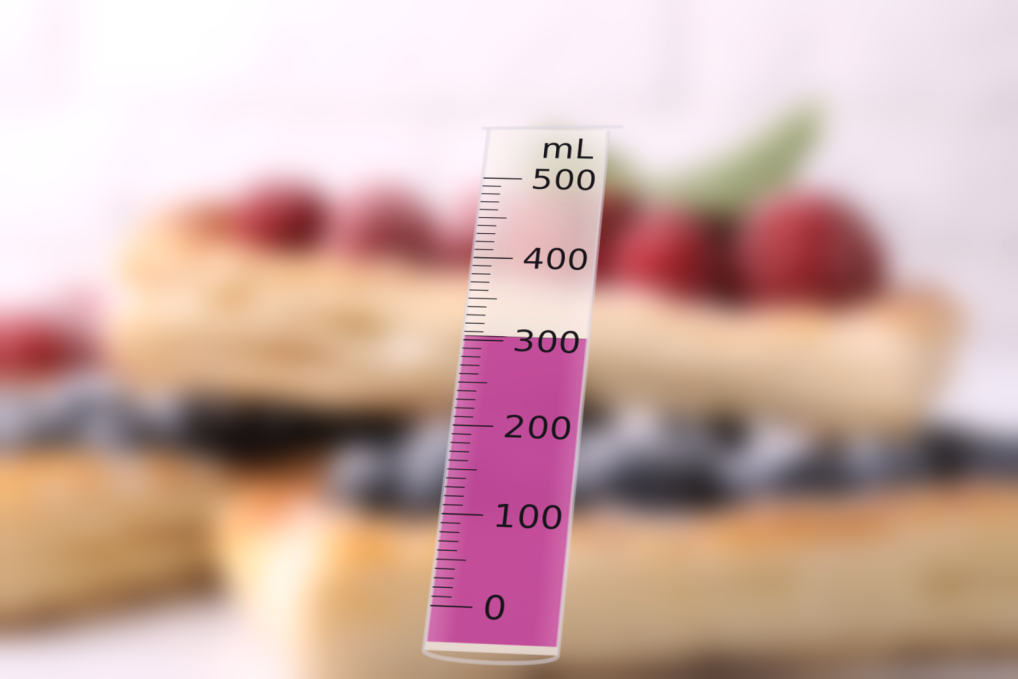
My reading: 305 mL
